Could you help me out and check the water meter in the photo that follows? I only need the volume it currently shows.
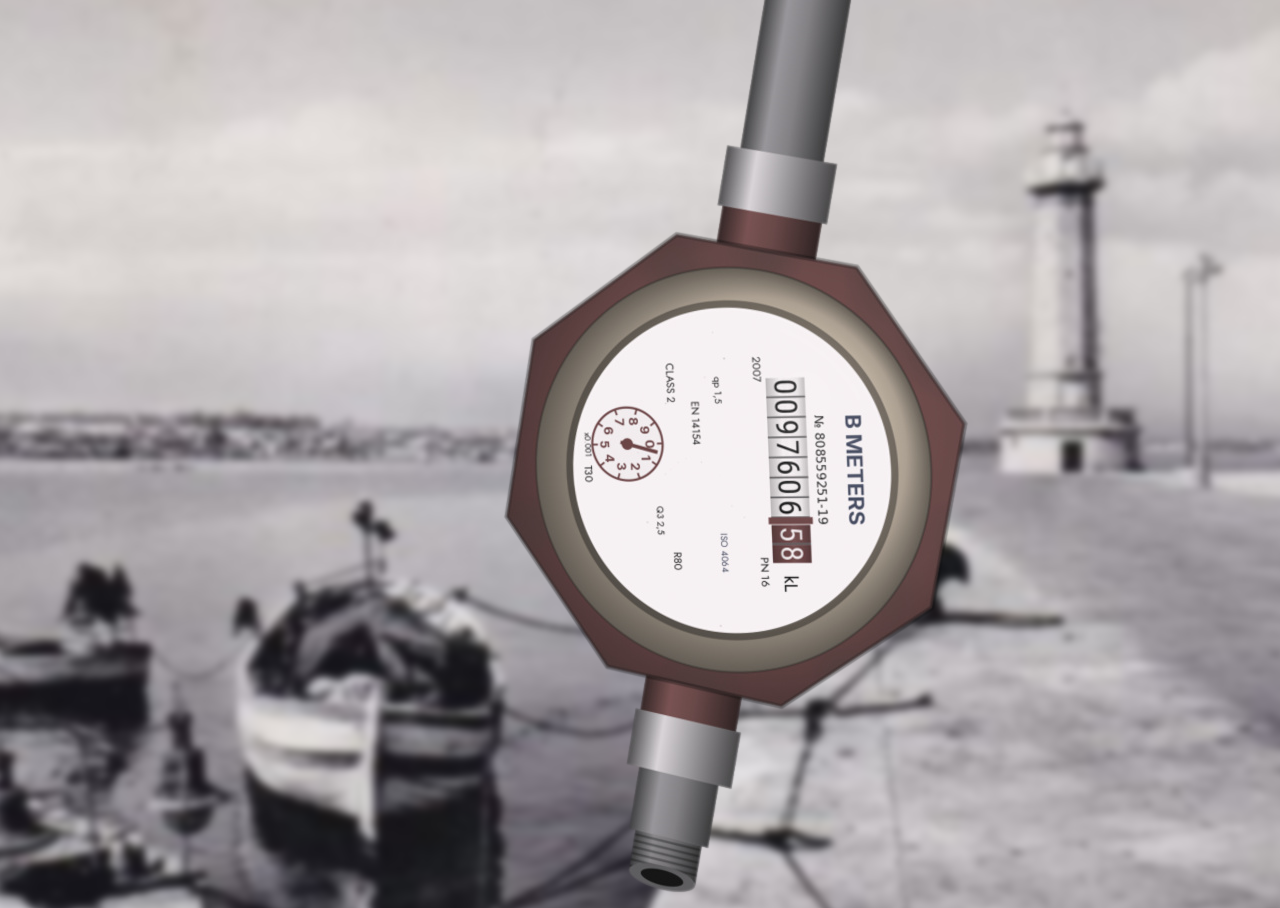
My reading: 97606.580 kL
